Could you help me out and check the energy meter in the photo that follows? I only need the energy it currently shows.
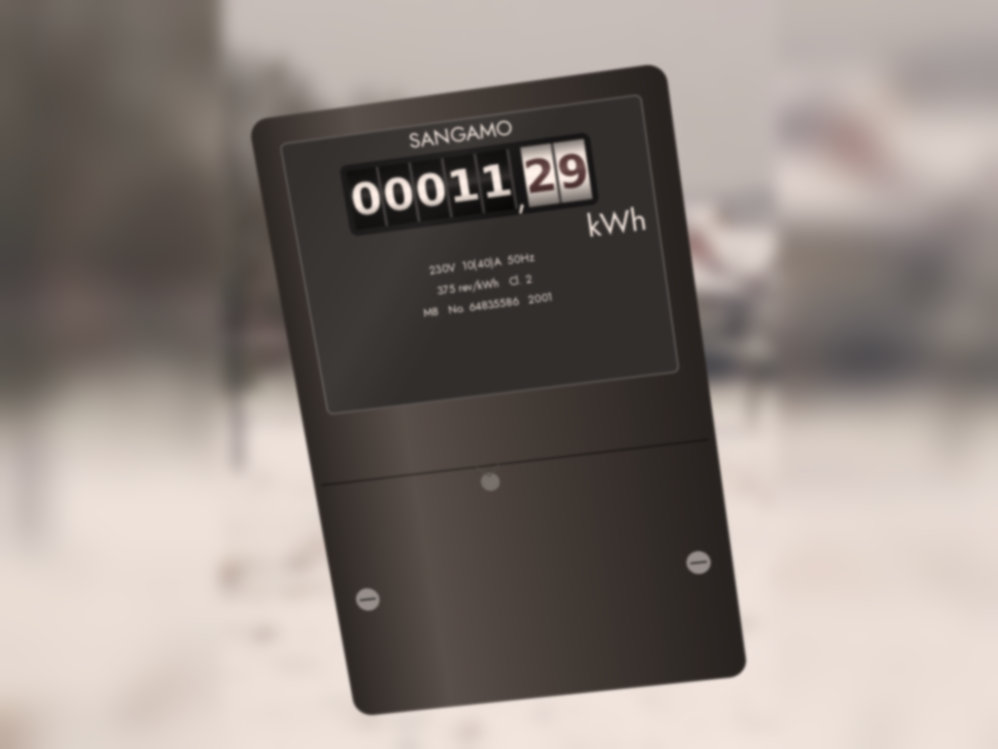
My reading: 11.29 kWh
